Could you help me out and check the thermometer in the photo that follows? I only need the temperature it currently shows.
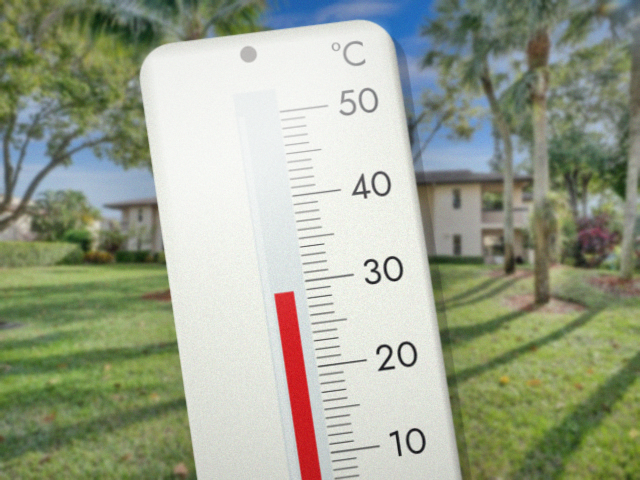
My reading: 29 °C
